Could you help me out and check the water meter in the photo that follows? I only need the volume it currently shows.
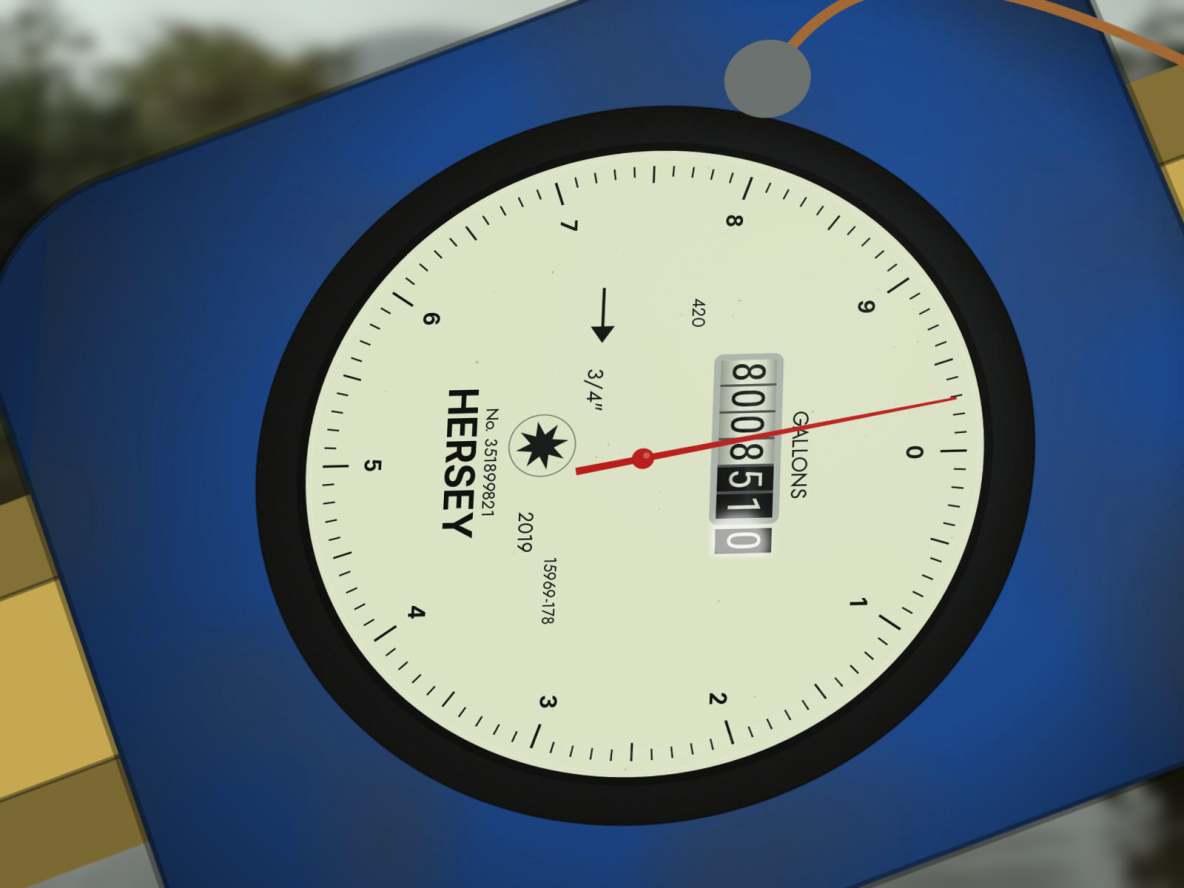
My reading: 8008509.7 gal
